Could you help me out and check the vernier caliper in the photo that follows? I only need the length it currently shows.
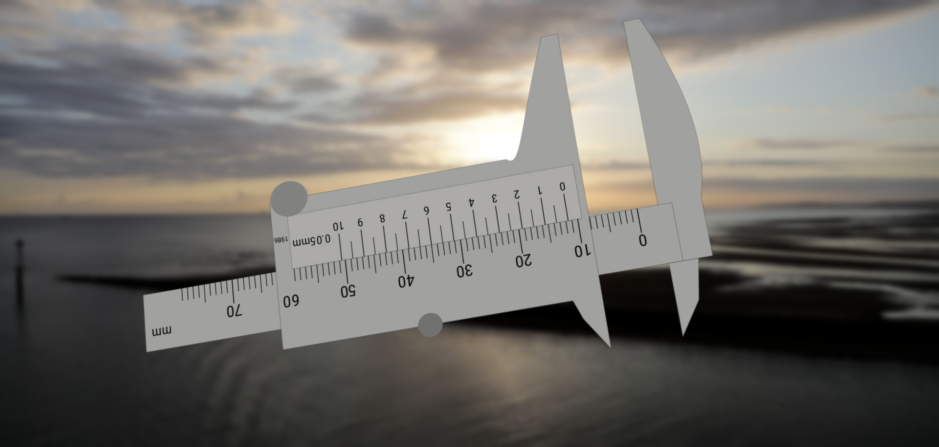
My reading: 11.6 mm
